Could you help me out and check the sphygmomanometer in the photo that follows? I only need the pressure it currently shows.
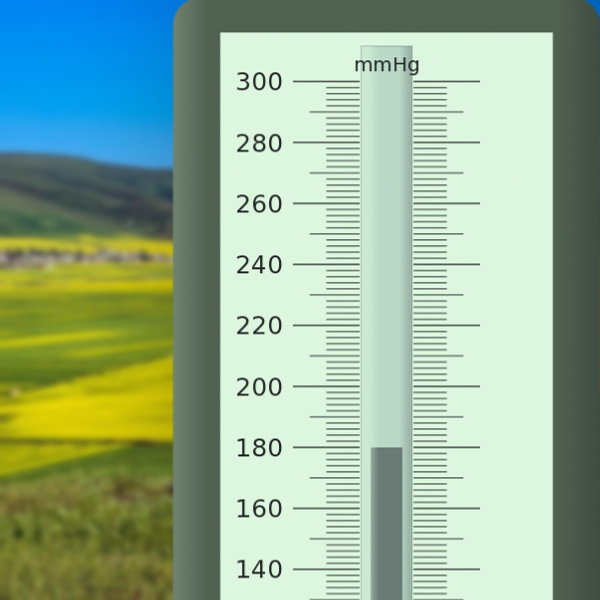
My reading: 180 mmHg
